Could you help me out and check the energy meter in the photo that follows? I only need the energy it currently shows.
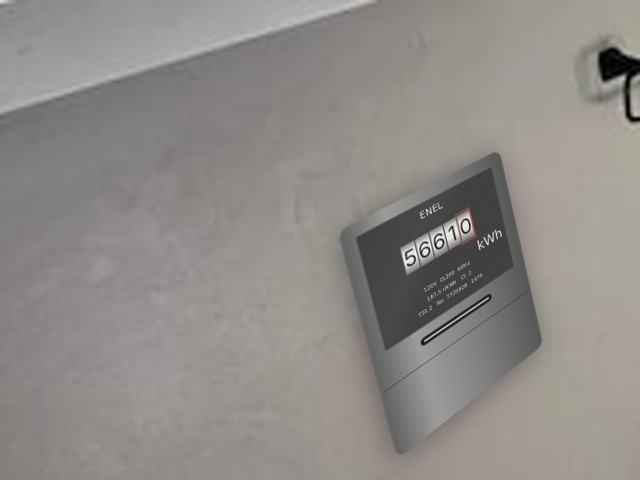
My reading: 5661.0 kWh
